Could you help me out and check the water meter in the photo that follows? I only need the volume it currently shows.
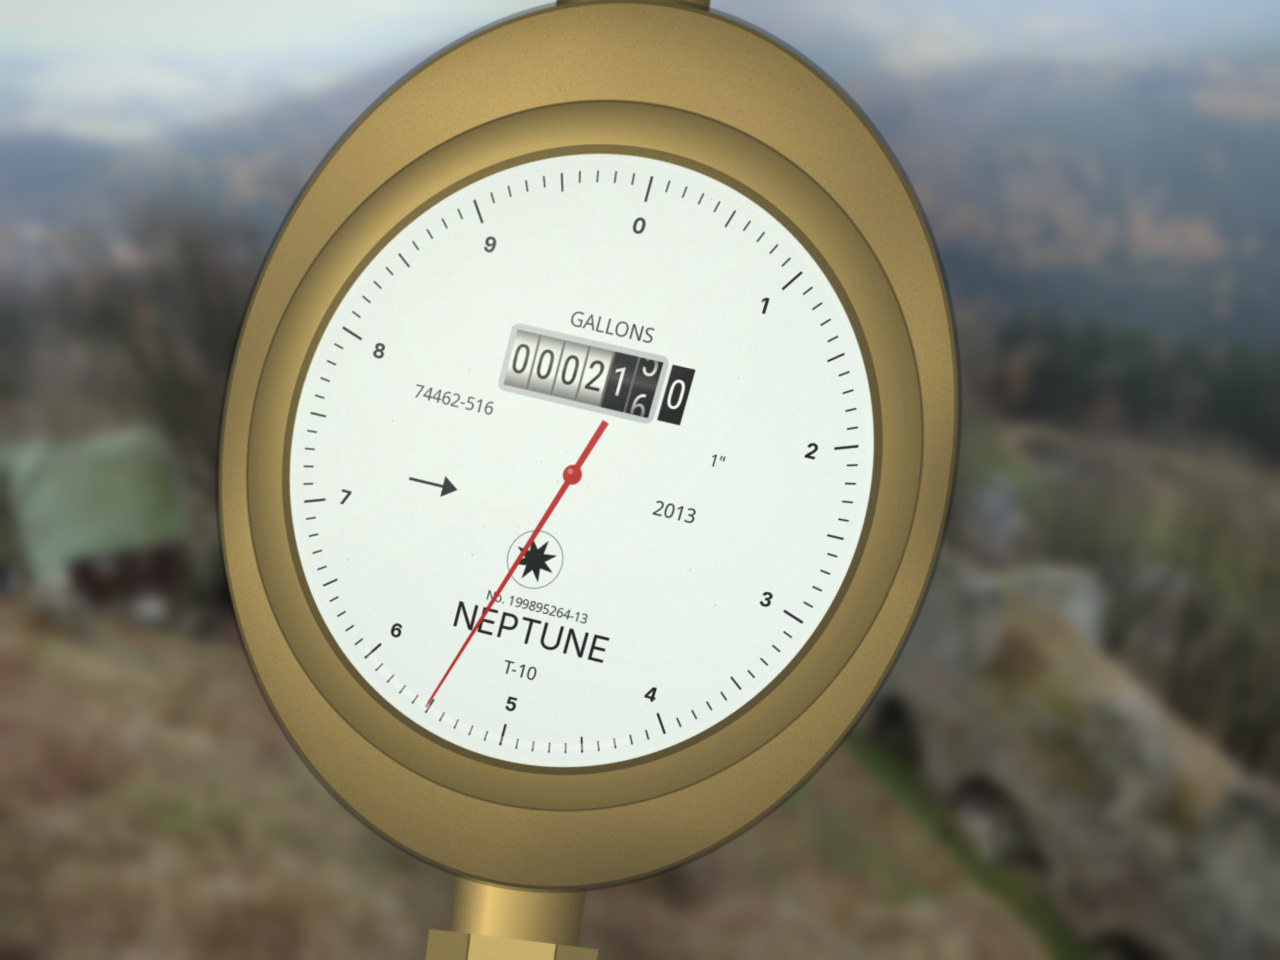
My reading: 2155.5 gal
